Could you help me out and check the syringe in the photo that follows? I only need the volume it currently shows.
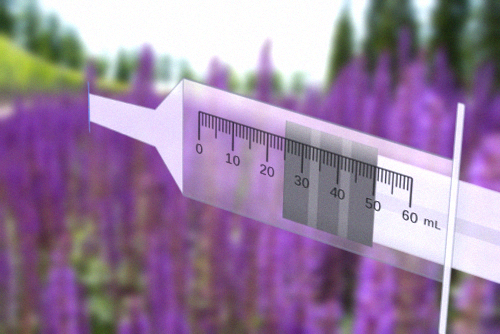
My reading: 25 mL
